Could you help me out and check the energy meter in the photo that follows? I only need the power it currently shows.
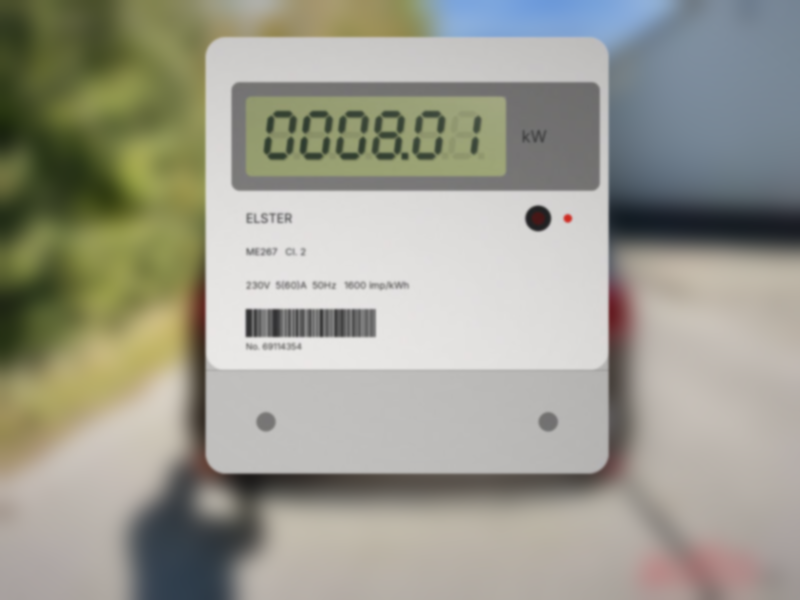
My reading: 8.01 kW
